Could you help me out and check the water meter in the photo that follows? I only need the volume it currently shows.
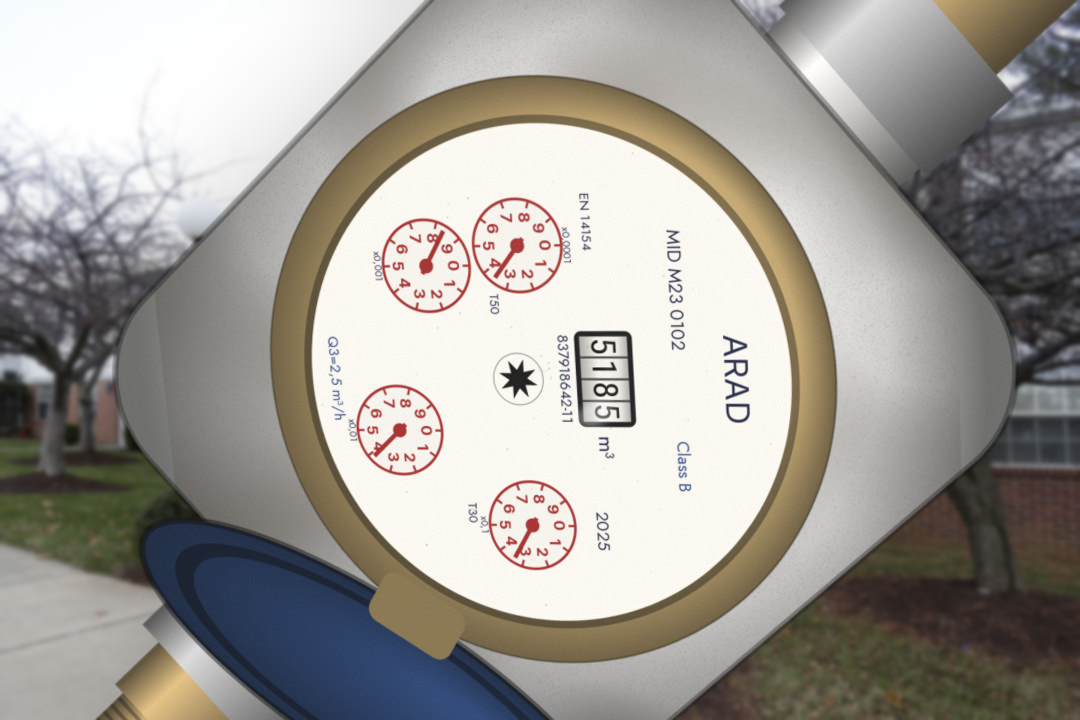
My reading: 5185.3383 m³
